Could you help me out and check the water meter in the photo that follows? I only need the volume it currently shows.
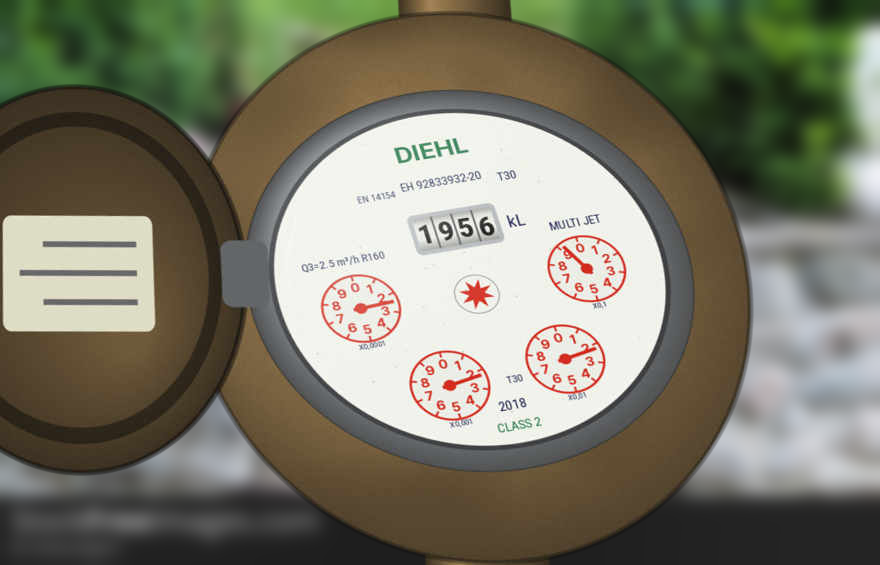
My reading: 1955.9222 kL
